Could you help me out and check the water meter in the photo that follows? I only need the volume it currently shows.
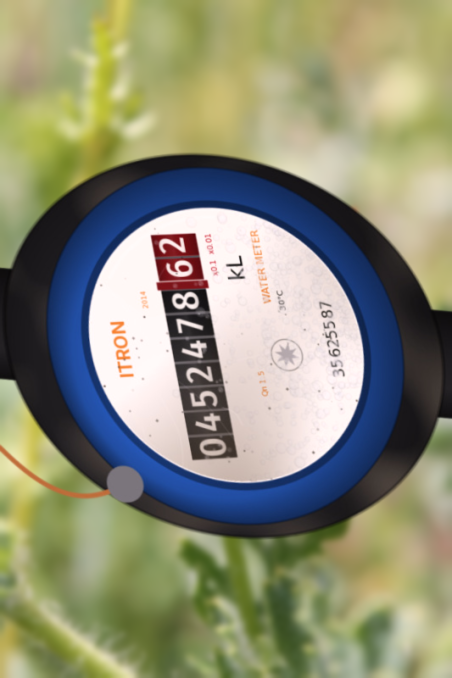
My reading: 452478.62 kL
